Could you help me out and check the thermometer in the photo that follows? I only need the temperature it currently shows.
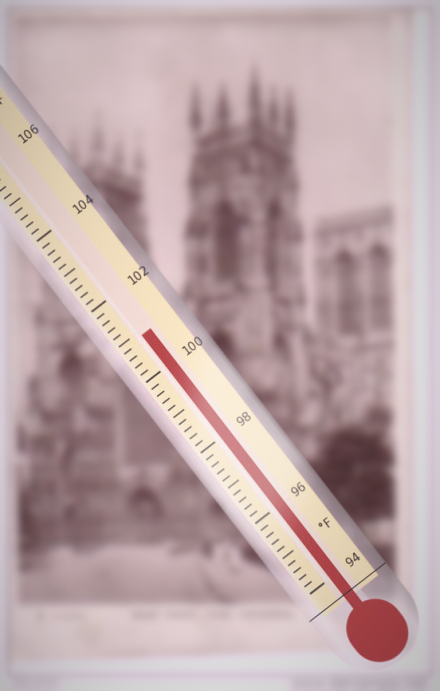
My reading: 100.9 °F
